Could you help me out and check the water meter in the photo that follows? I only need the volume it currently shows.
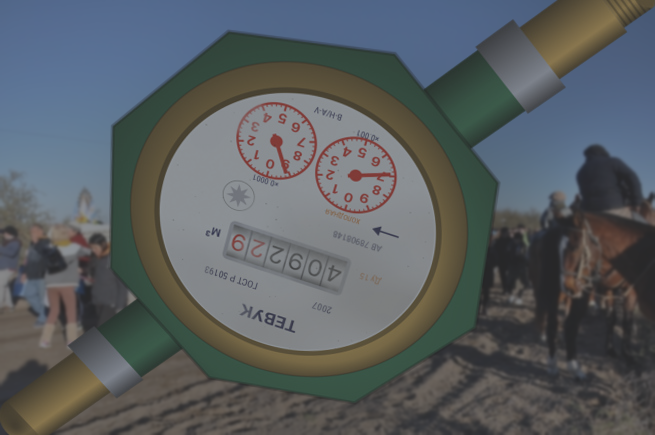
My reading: 4092.2969 m³
